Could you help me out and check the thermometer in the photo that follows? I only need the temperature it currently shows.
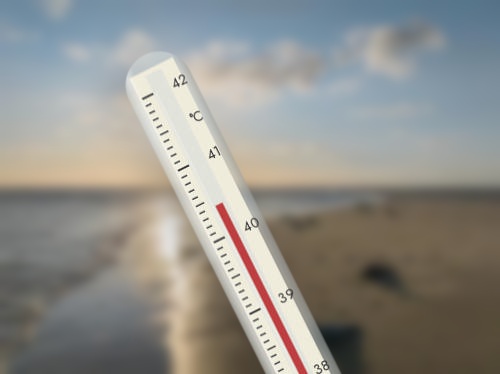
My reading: 40.4 °C
